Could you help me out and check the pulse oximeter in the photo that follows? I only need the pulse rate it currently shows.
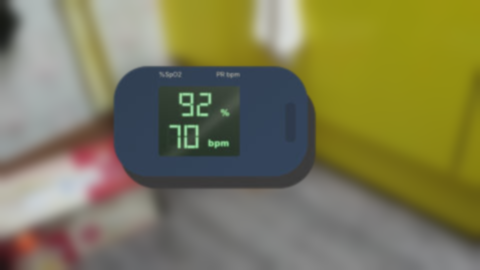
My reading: 70 bpm
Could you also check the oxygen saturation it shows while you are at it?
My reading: 92 %
